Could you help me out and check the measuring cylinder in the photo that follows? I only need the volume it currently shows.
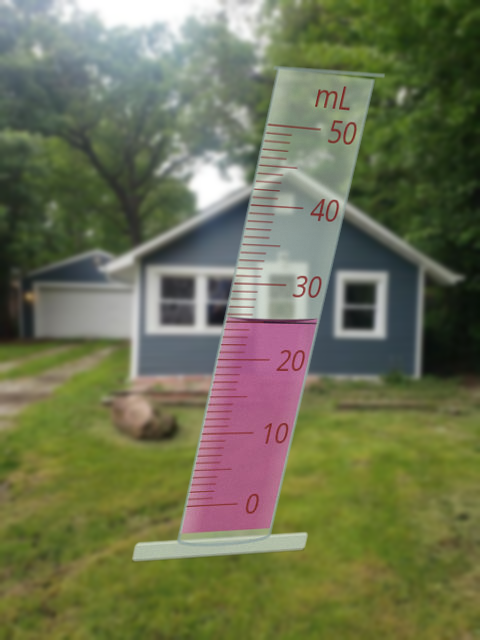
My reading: 25 mL
